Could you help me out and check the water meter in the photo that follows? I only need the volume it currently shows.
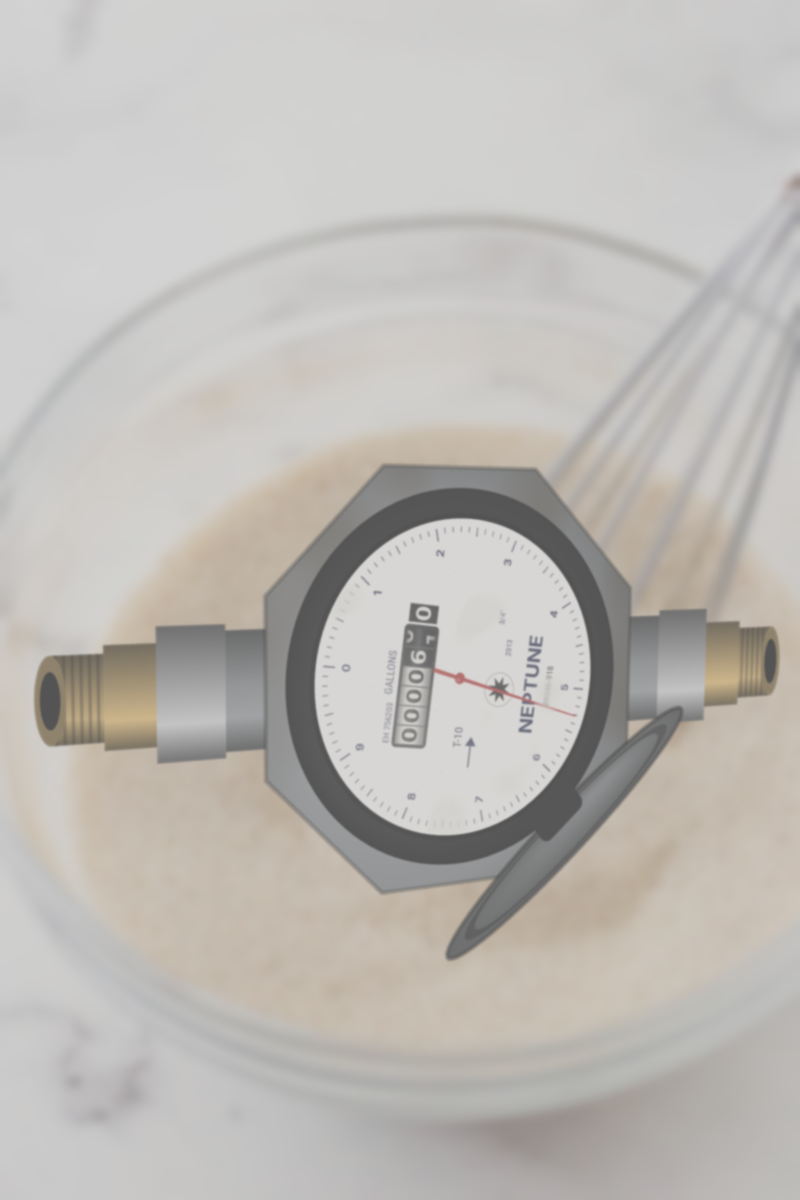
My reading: 605.3 gal
